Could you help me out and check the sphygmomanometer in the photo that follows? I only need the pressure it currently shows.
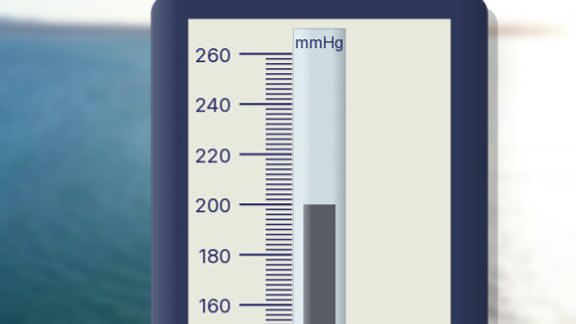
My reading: 200 mmHg
